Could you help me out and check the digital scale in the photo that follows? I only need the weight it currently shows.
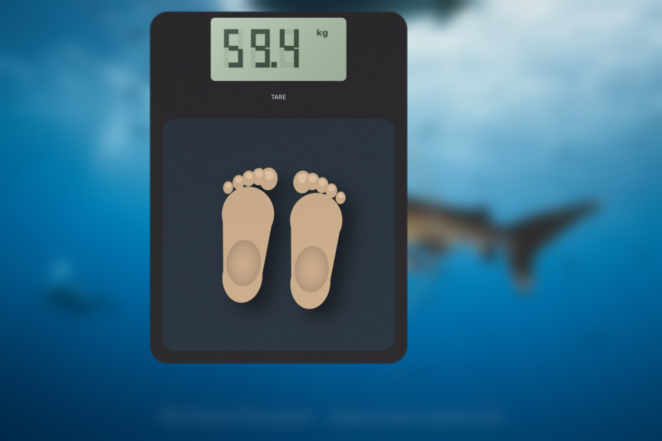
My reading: 59.4 kg
